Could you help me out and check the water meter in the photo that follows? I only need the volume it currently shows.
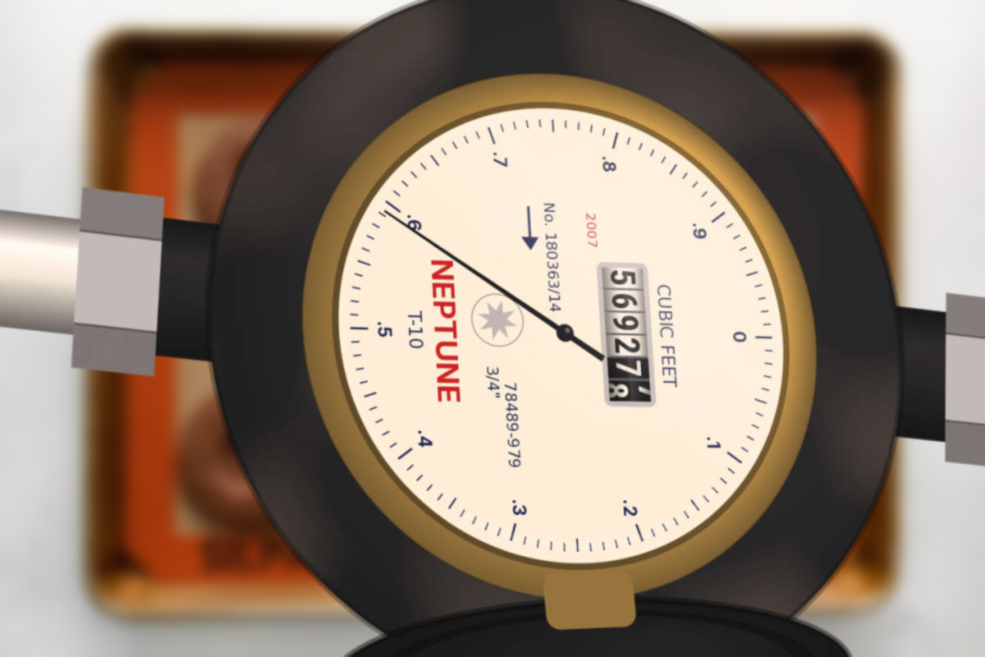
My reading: 569277.59 ft³
